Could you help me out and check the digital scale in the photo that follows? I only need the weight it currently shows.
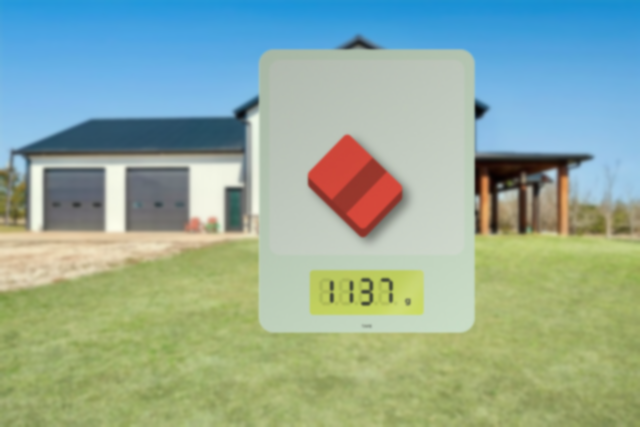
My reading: 1137 g
